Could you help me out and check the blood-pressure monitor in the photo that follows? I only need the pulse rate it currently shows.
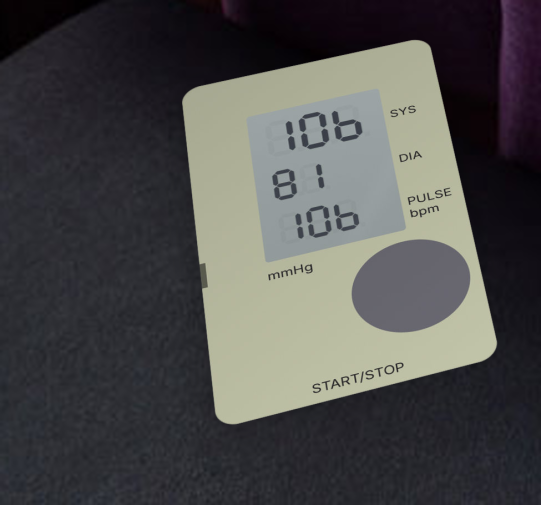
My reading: 106 bpm
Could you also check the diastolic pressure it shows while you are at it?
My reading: 81 mmHg
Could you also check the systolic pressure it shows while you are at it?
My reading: 106 mmHg
